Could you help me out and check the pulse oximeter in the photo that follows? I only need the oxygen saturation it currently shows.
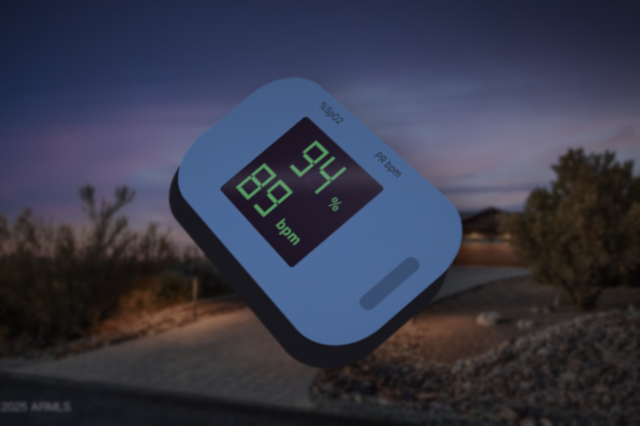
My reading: 94 %
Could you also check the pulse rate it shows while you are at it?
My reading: 89 bpm
